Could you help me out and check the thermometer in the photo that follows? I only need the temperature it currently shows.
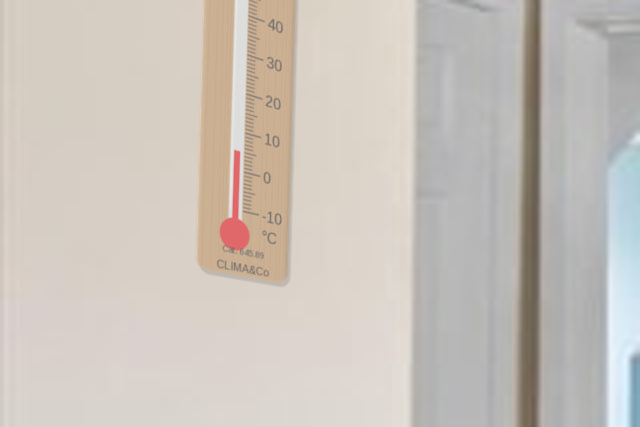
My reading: 5 °C
